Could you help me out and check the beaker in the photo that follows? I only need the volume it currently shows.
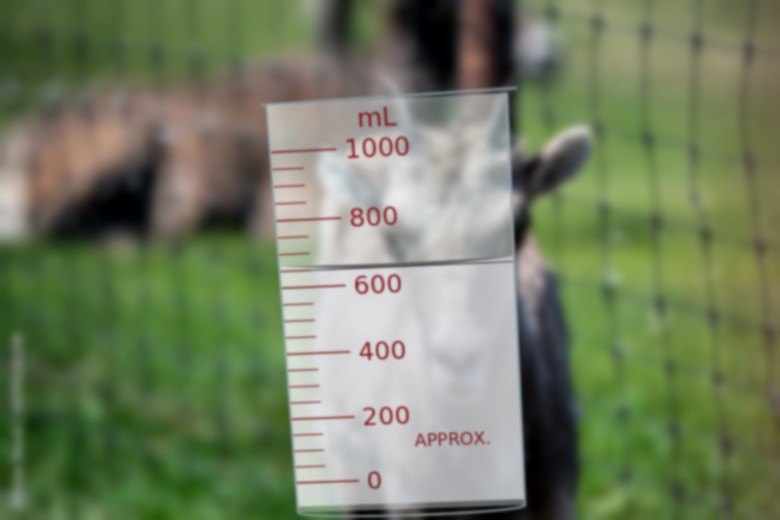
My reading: 650 mL
